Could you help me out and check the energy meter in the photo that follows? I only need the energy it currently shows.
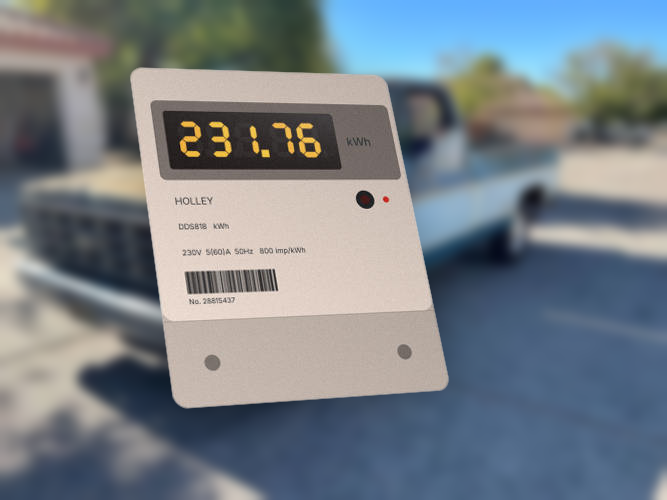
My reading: 231.76 kWh
